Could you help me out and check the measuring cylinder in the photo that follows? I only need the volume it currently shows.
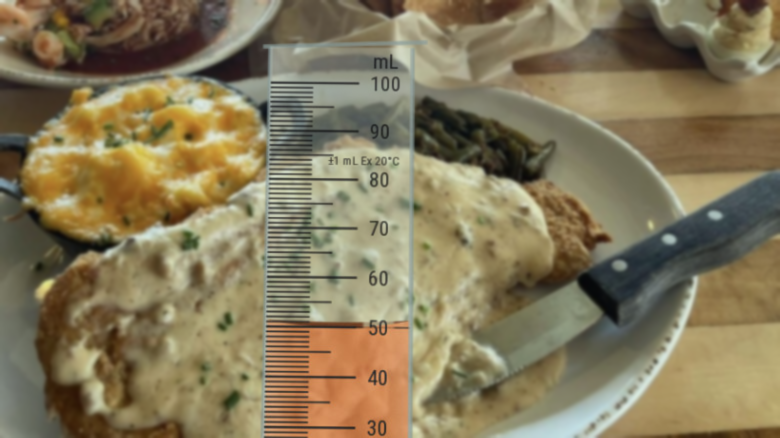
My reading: 50 mL
